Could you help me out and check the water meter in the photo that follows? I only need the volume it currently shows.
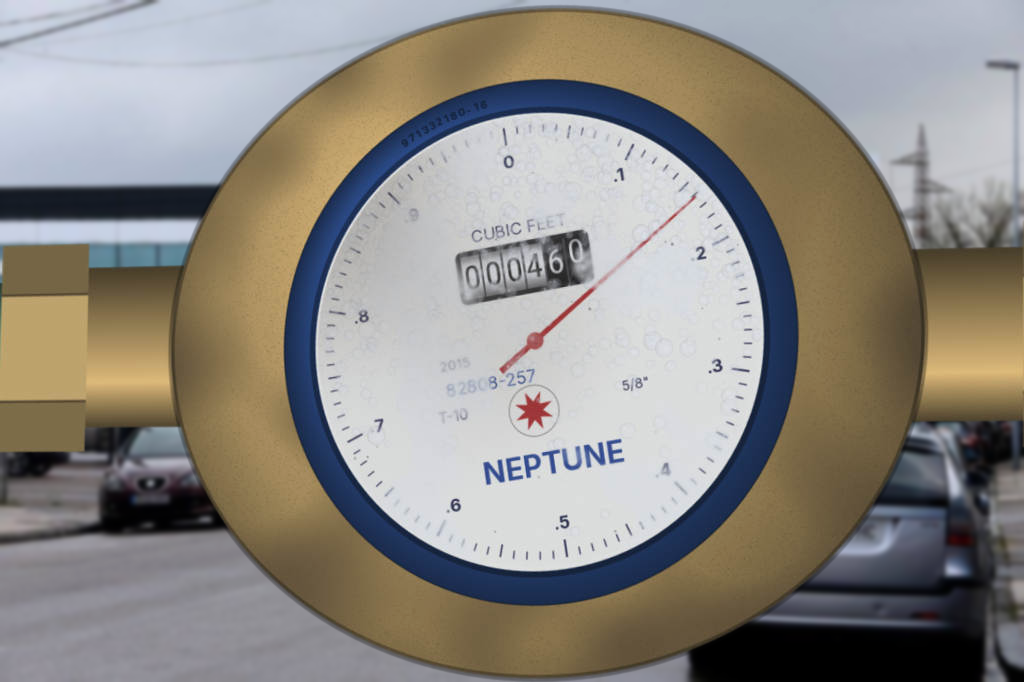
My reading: 460.16 ft³
